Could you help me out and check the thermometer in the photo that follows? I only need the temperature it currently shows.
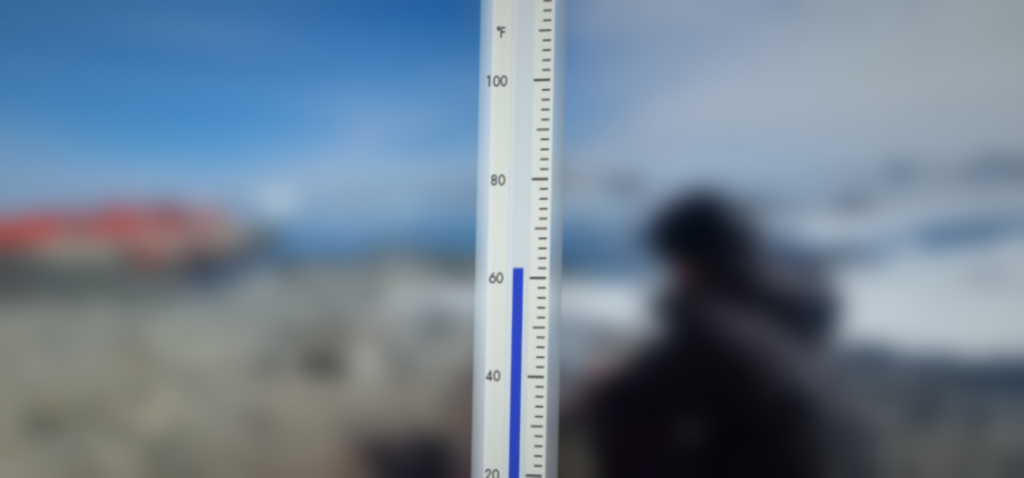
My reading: 62 °F
